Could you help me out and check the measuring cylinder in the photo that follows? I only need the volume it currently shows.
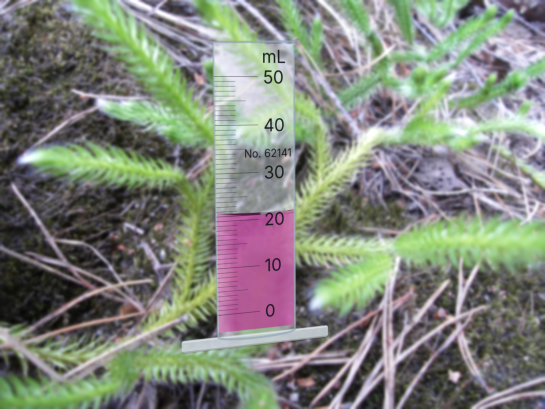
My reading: 21 mL
